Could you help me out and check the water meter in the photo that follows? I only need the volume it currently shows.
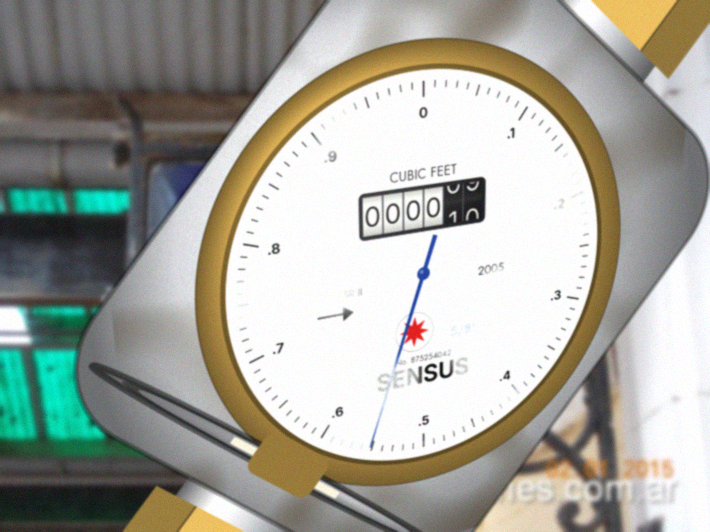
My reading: 9.55 ft³
